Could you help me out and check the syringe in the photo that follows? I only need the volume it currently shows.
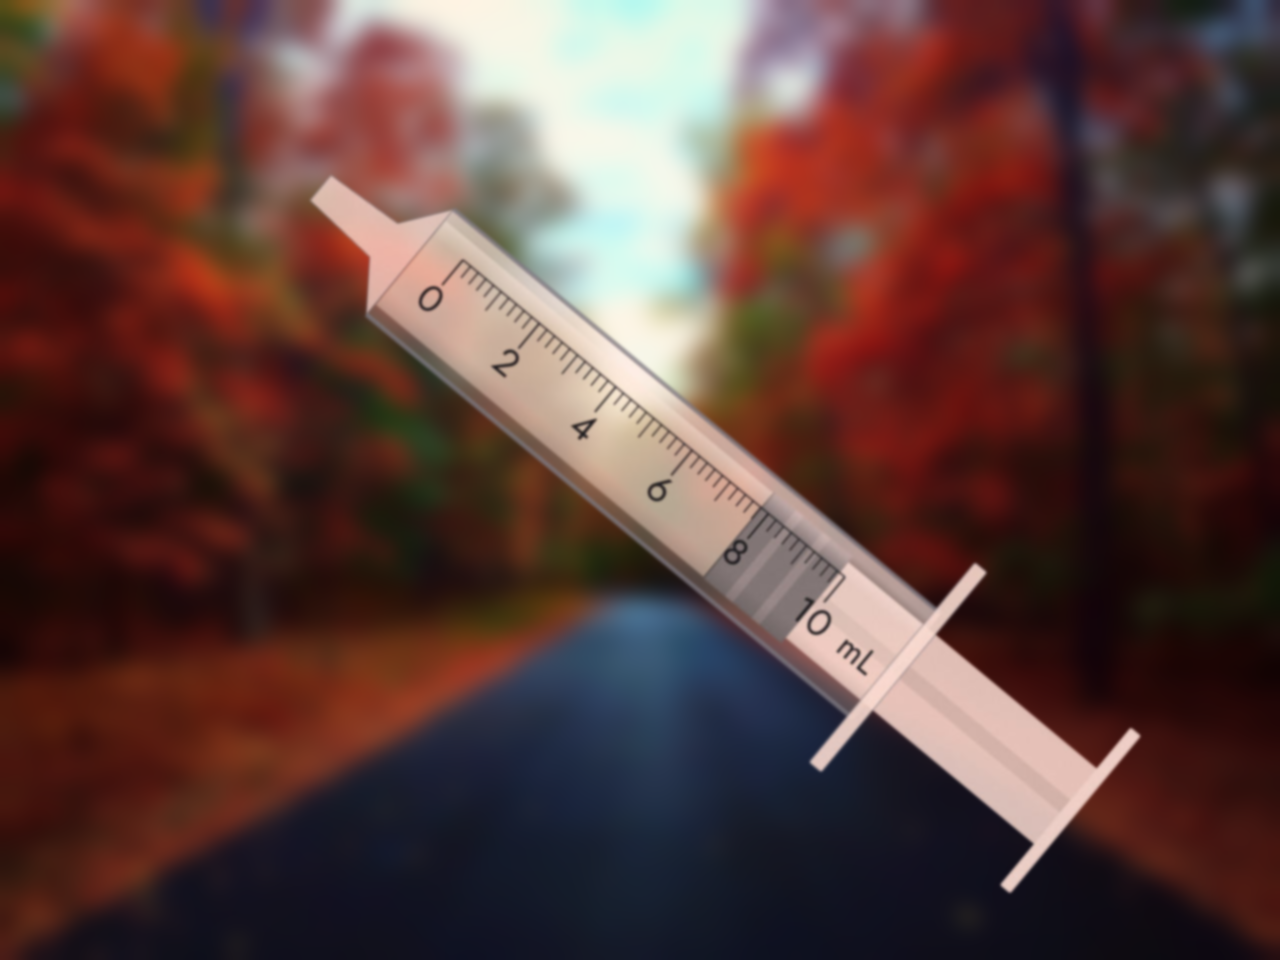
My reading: 7.8 mL
